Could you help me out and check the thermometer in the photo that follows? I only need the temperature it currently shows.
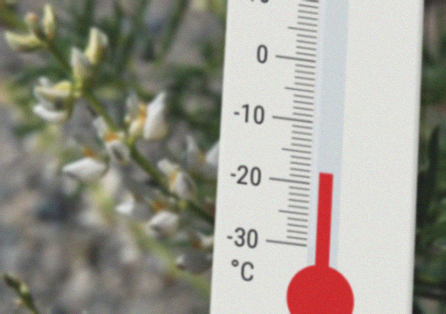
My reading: -18 °C
